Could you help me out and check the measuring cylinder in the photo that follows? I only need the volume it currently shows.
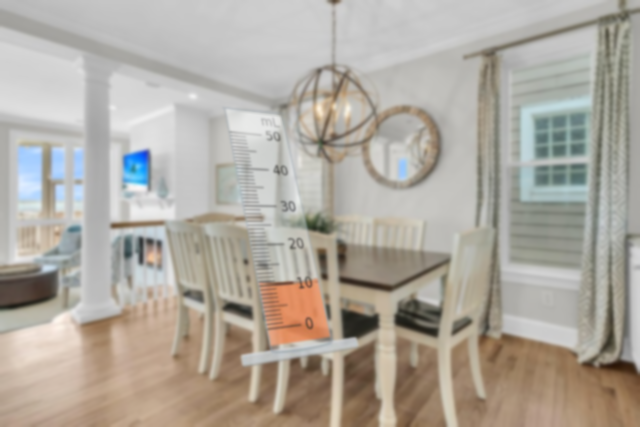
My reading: 10 mL
